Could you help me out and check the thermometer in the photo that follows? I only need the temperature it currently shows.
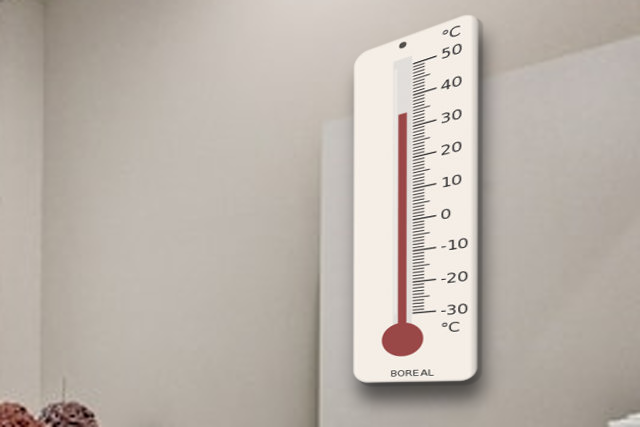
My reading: 35 °C
